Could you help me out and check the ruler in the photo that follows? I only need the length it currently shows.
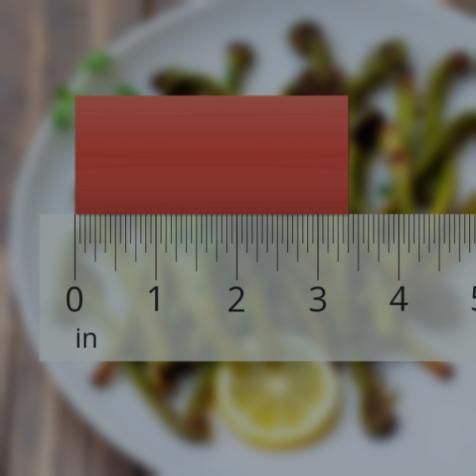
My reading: 3.375 in
